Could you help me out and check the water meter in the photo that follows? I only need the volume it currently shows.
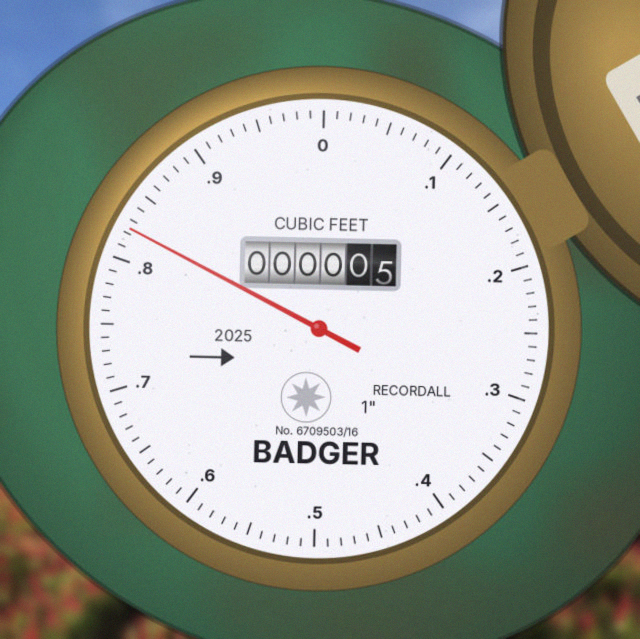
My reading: 4.82 ft³
